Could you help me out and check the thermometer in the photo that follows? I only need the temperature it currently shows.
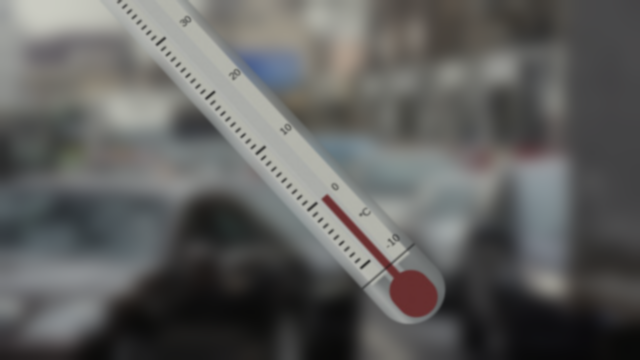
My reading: 0 °C
